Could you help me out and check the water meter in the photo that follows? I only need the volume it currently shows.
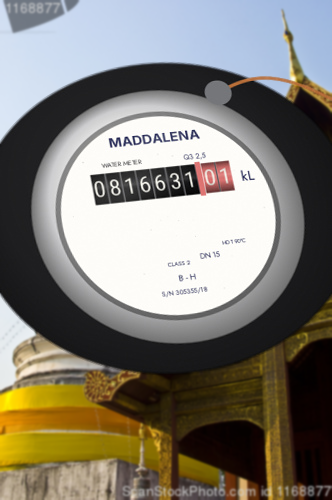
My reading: 816631.01 kL
